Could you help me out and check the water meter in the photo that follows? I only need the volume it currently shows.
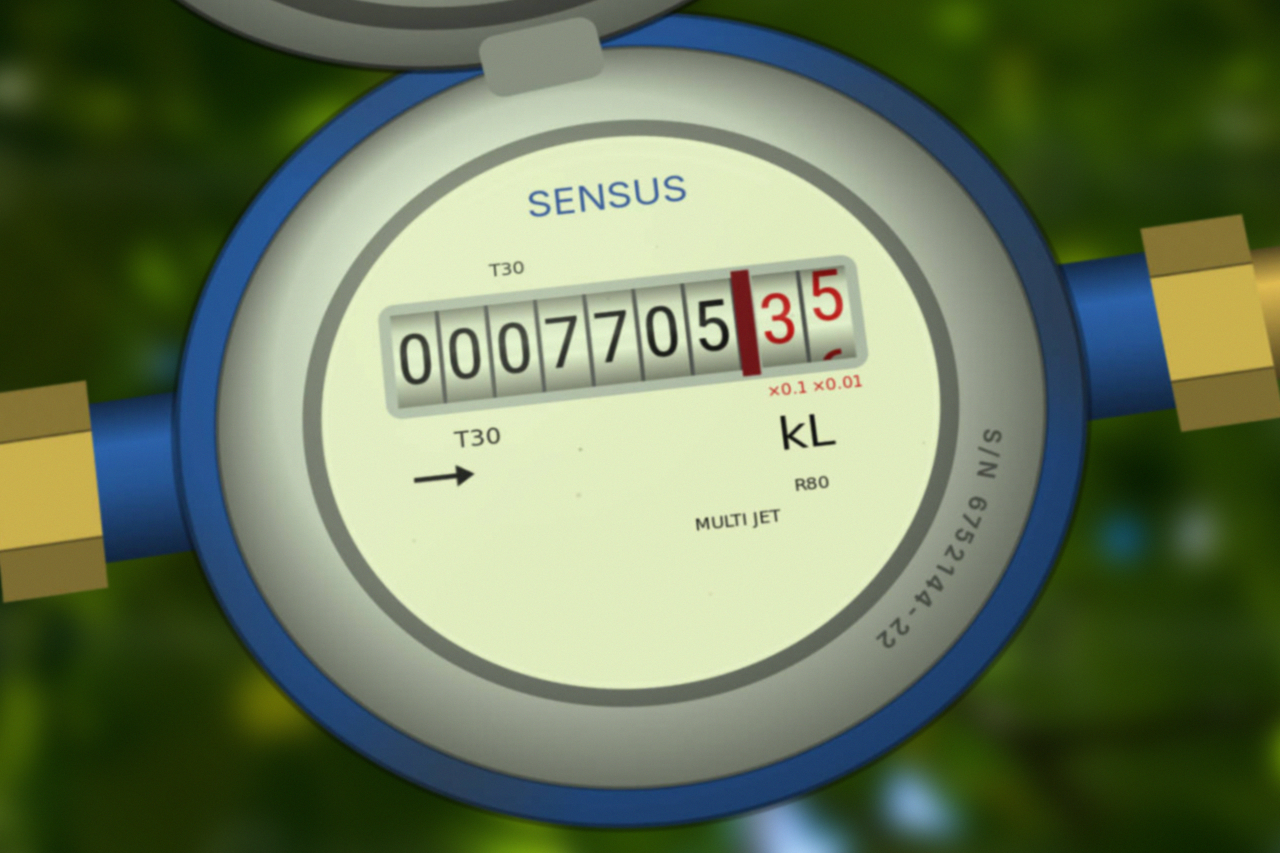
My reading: 7705.35 kL
